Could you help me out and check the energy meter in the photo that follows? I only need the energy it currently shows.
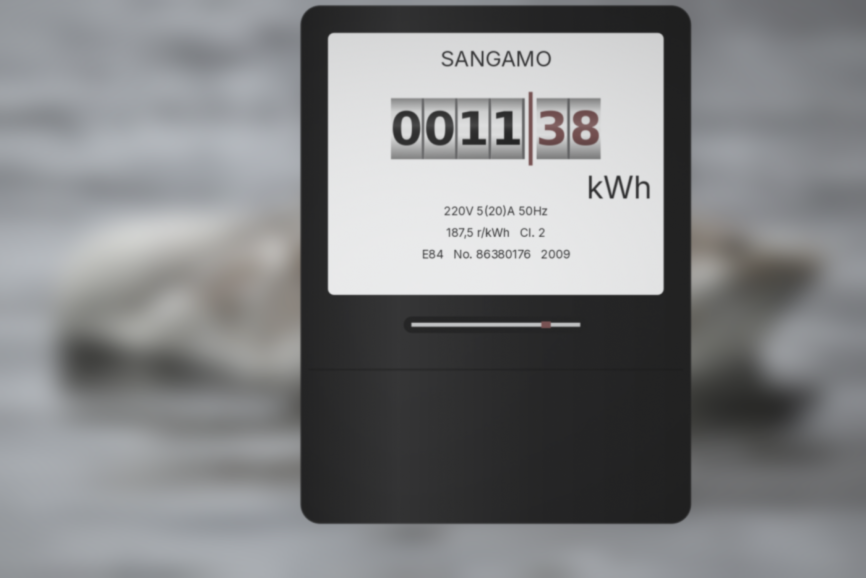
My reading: 11.38 kWh
